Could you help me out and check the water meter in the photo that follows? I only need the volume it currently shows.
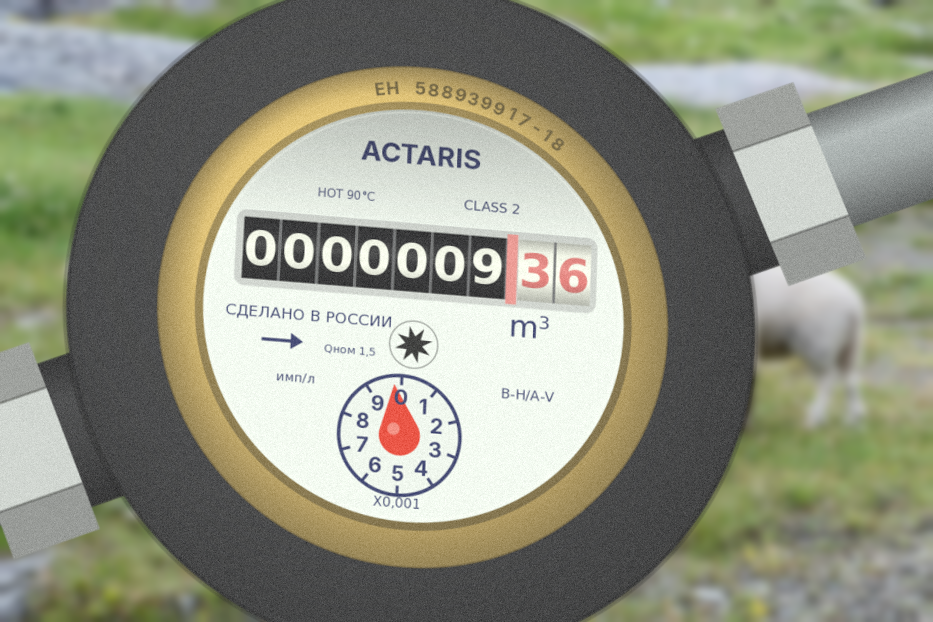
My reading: 9.359 m³
